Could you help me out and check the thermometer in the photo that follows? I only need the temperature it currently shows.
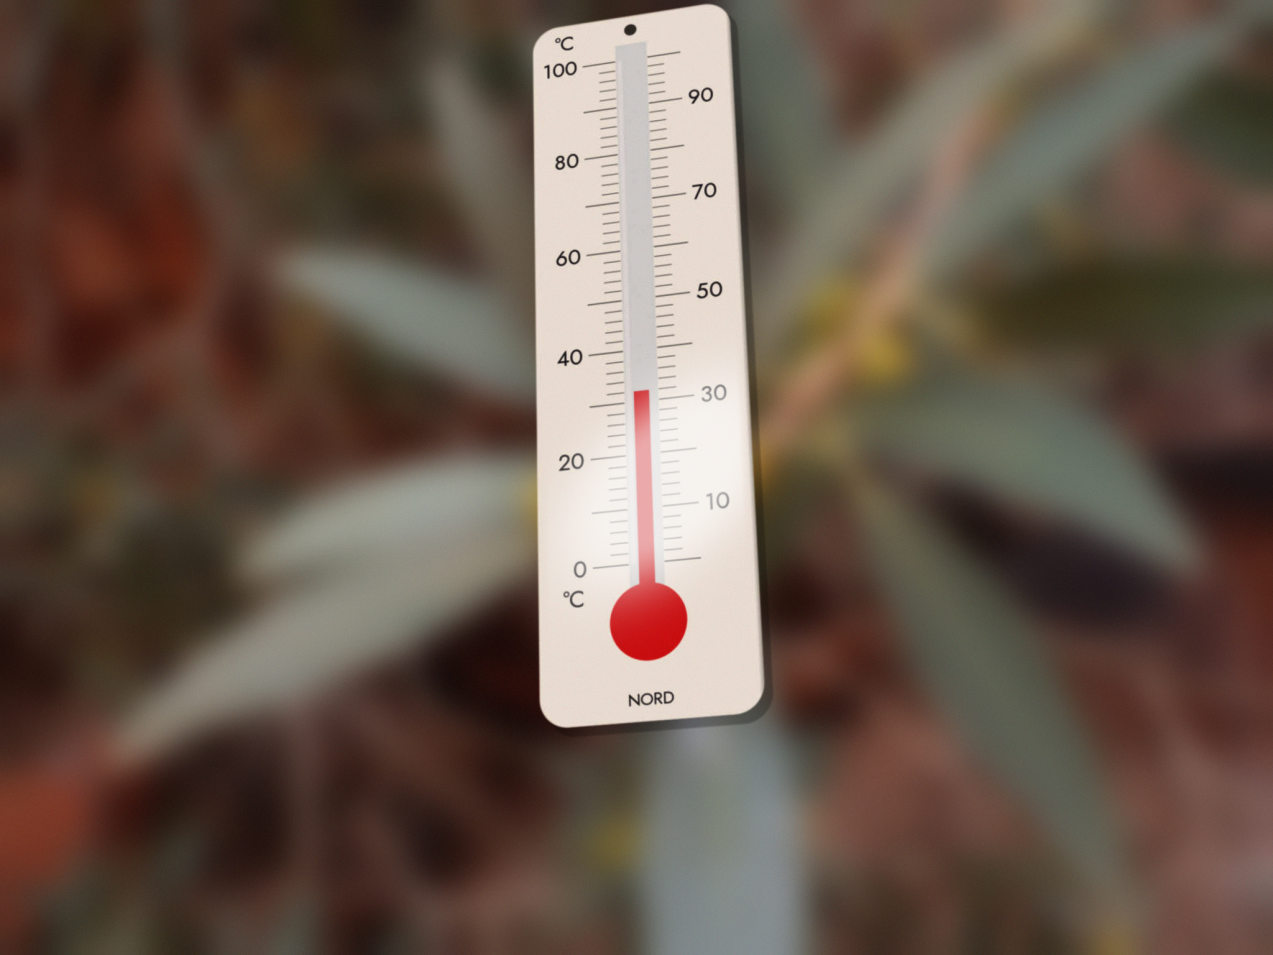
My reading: 32 °C
